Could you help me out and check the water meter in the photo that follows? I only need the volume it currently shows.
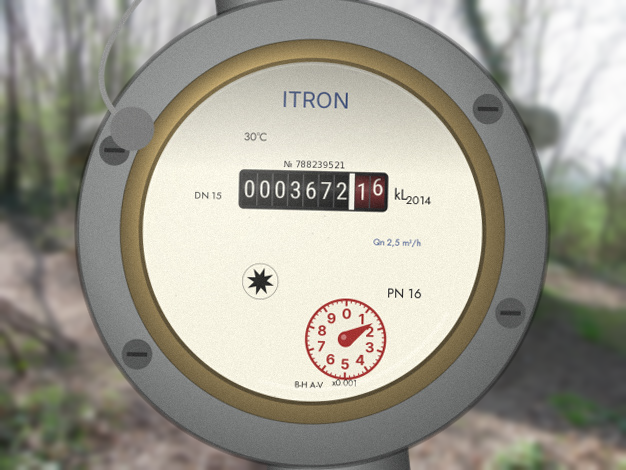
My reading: 3672.161 kL
